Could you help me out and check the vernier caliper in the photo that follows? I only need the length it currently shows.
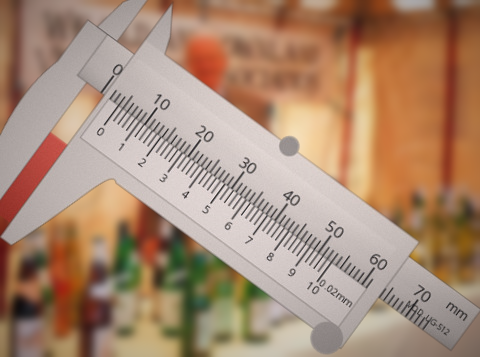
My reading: 4.0 mm
